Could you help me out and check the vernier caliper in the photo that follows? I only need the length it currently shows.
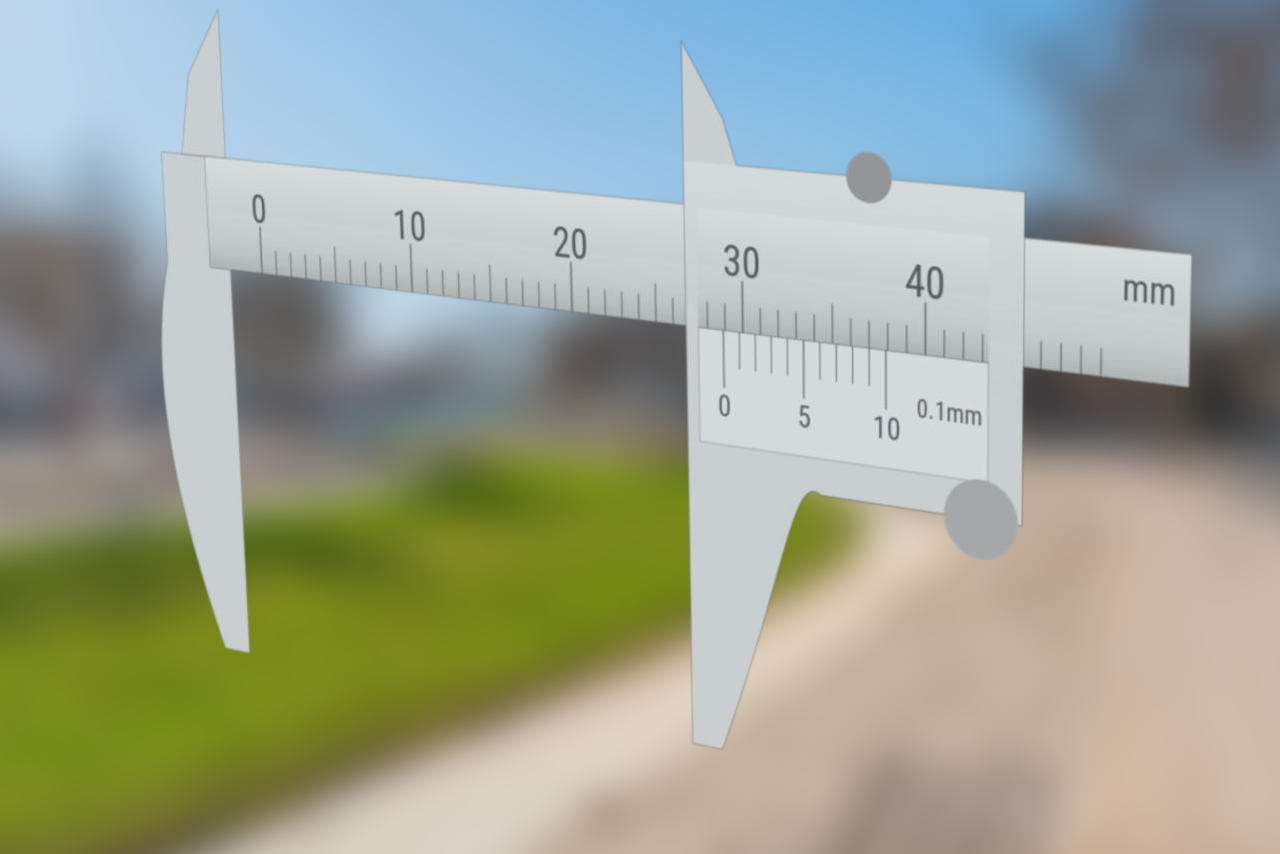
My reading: 28.9 mm
